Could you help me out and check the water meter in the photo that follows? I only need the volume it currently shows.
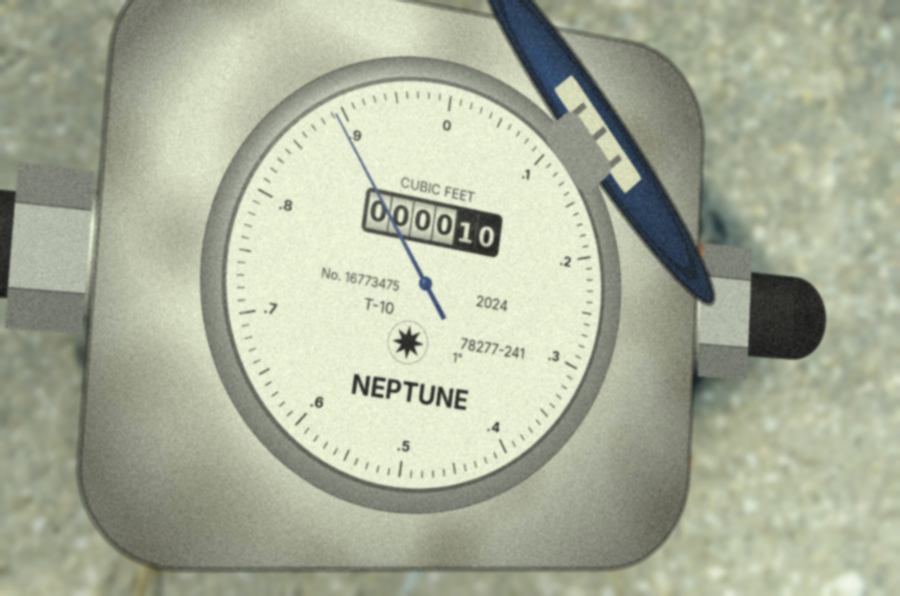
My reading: 9.89 ft³
